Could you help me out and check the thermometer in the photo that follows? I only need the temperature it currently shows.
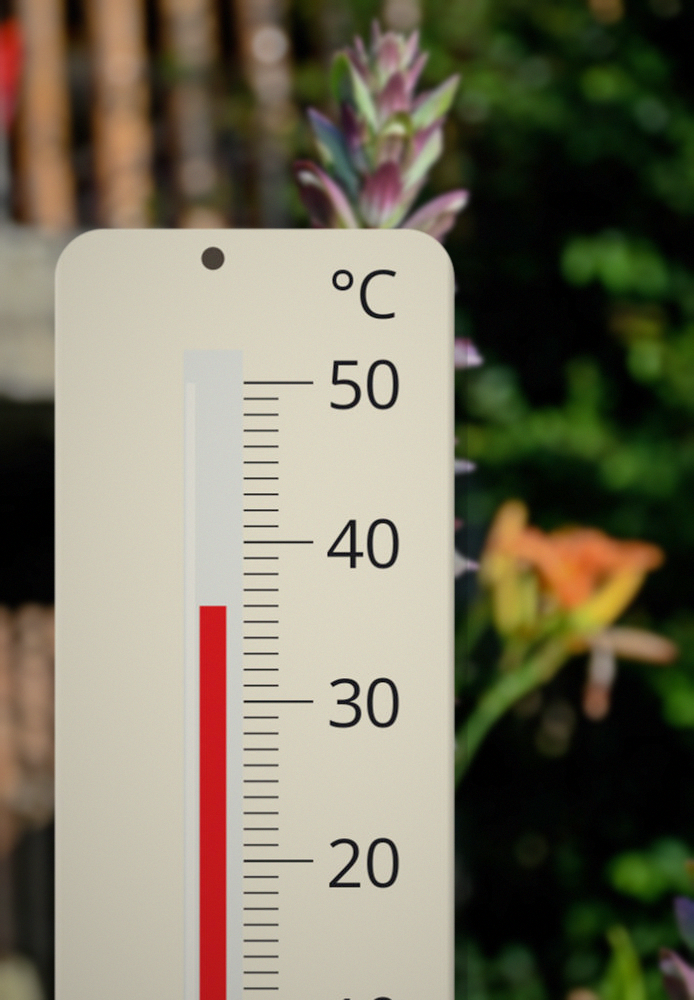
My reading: 36 °C
